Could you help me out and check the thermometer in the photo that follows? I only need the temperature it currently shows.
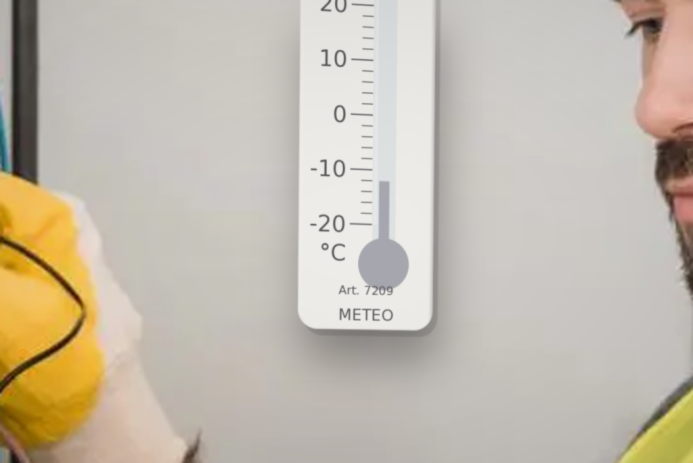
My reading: -12 °C
